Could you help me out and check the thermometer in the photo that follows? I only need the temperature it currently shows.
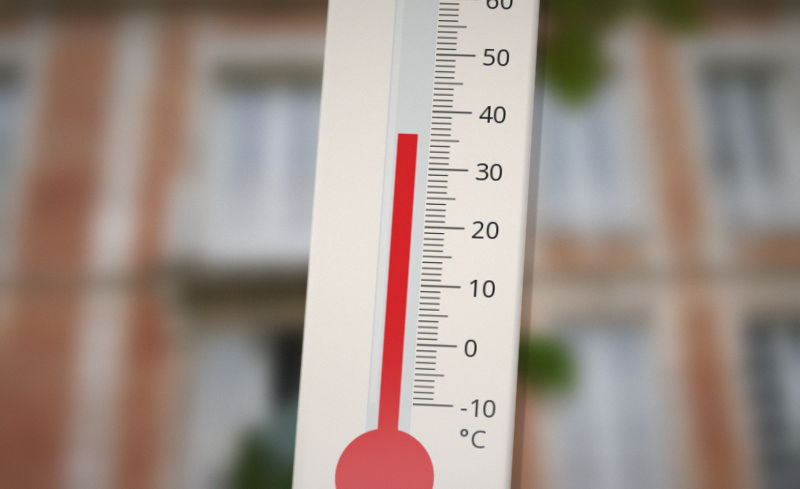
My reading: 36 °C
